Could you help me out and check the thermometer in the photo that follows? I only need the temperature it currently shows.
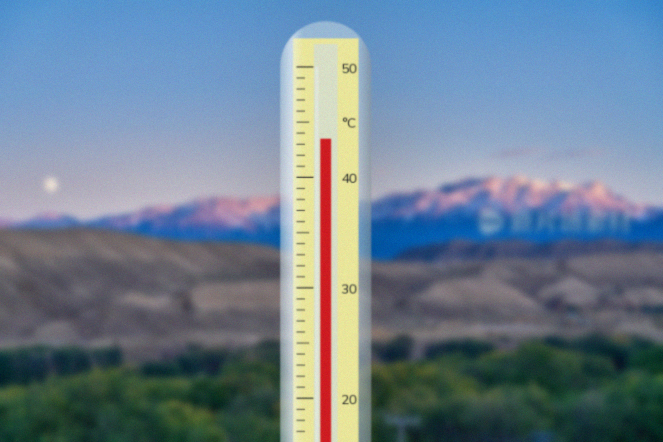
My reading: 43.5 °C
